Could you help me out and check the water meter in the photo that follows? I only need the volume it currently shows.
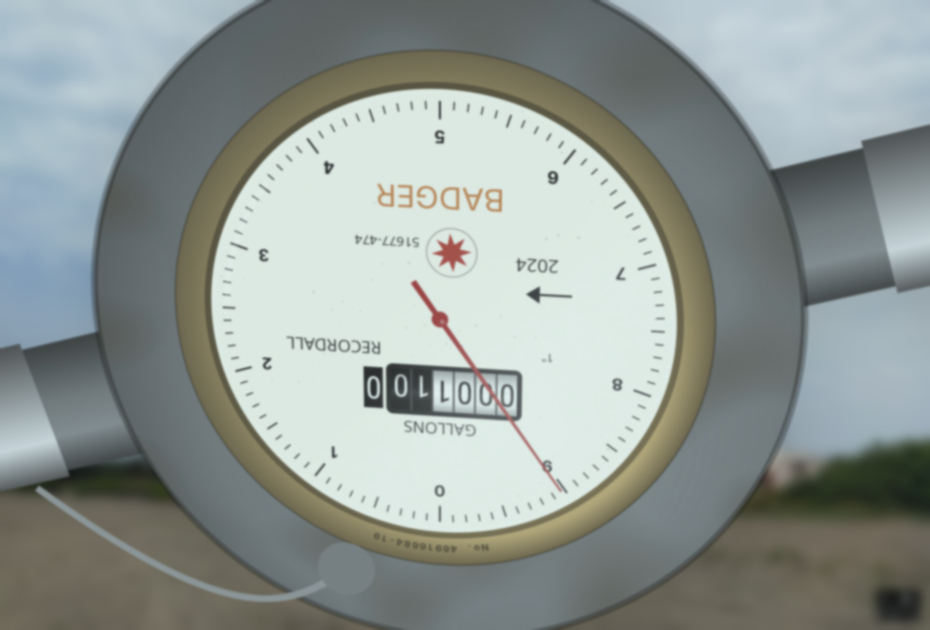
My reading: 1099.0 gal
